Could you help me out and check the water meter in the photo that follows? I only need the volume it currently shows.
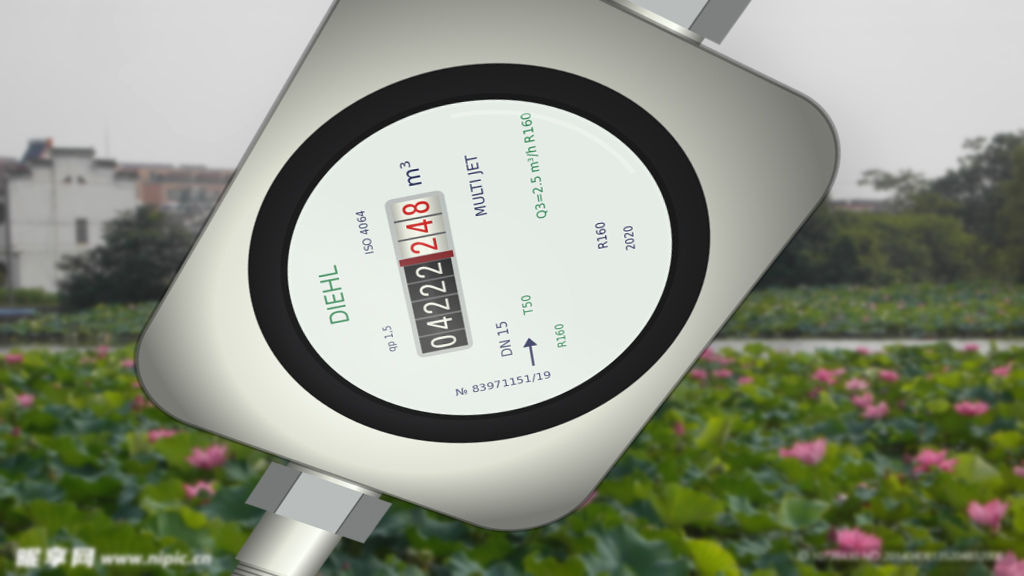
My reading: 4222.248 m³
